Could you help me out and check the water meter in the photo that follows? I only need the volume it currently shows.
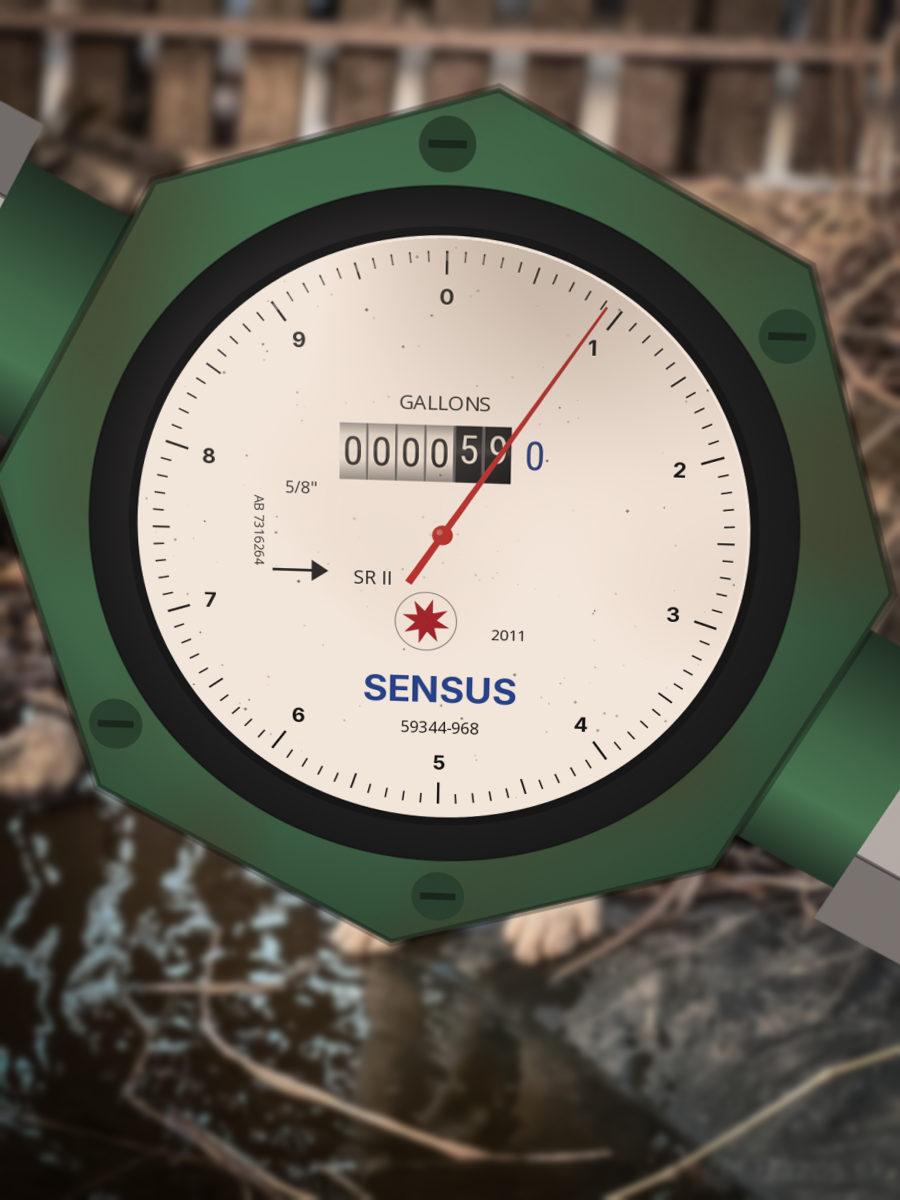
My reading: 590.9 gal
